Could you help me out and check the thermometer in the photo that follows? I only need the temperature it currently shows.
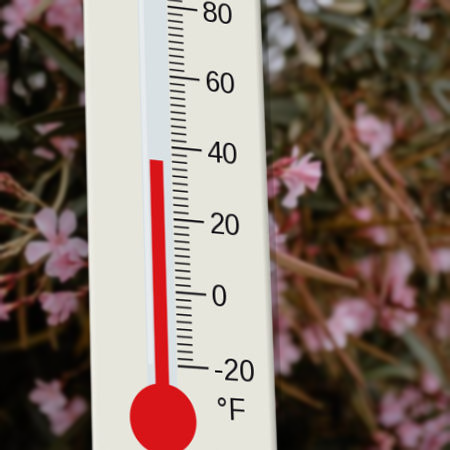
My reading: 36 °F
